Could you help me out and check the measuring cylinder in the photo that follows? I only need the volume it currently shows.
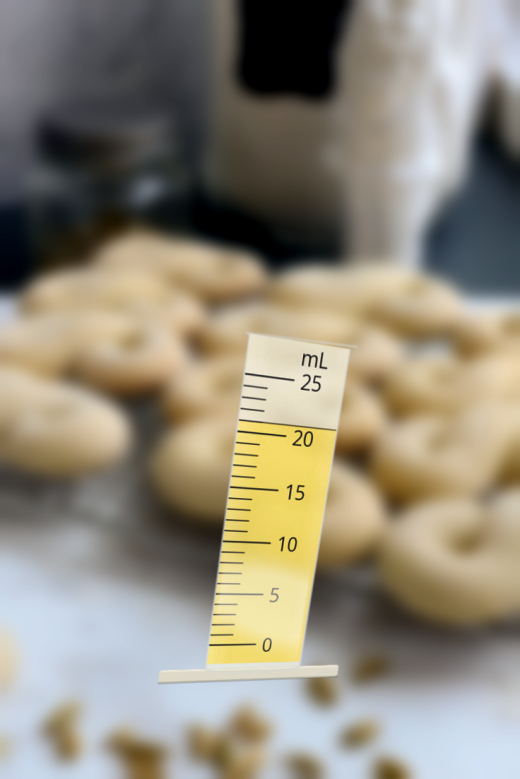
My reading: 21 mL
